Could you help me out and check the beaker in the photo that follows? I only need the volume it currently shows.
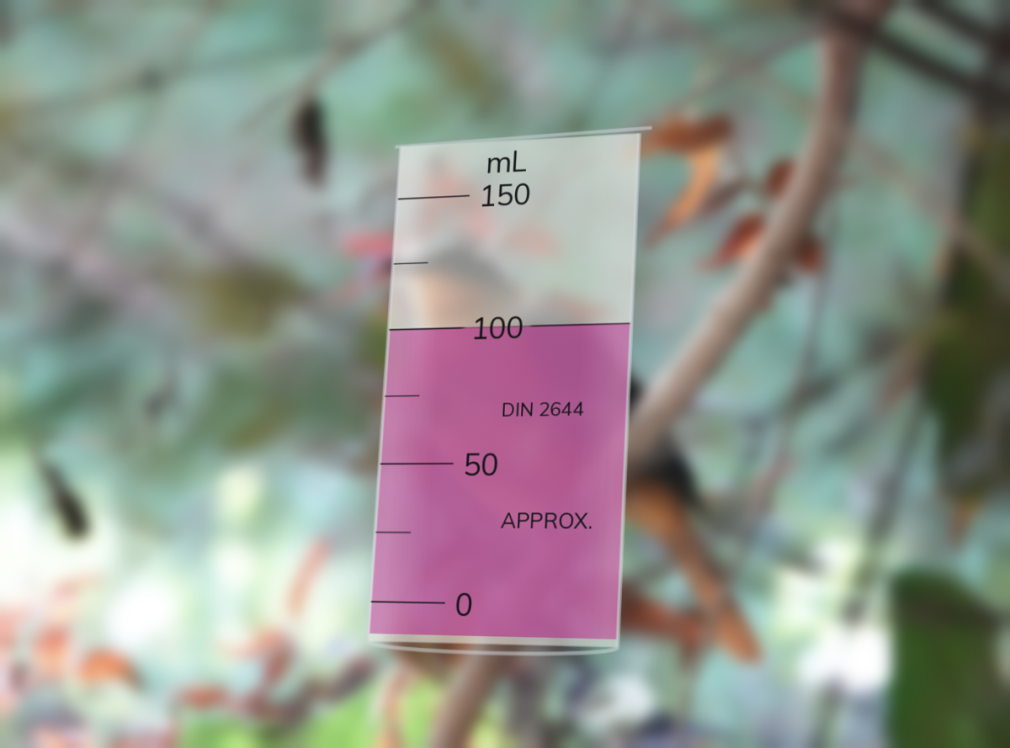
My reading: 100 mL
